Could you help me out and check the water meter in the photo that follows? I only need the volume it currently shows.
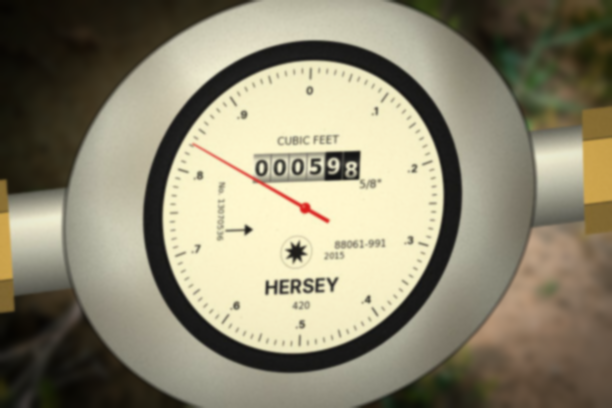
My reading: 597.83 ft³
